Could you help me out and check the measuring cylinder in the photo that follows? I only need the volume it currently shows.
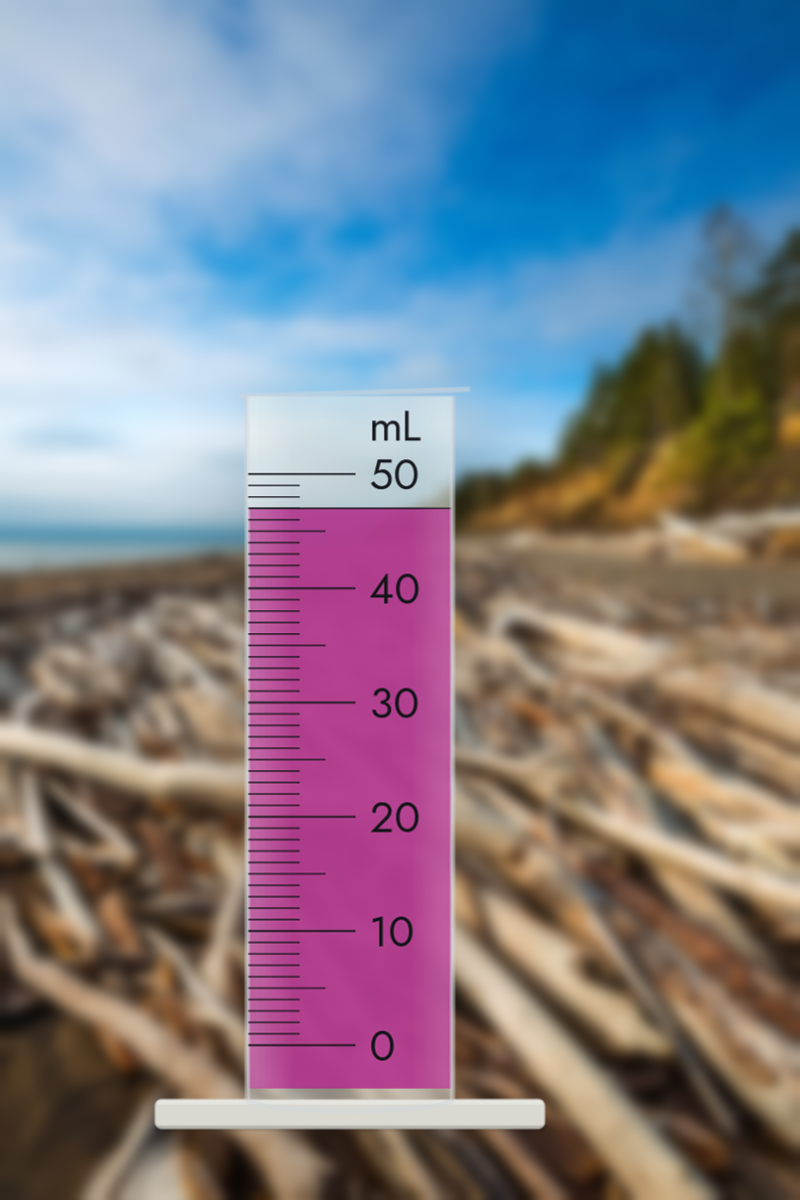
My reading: 47 mL
